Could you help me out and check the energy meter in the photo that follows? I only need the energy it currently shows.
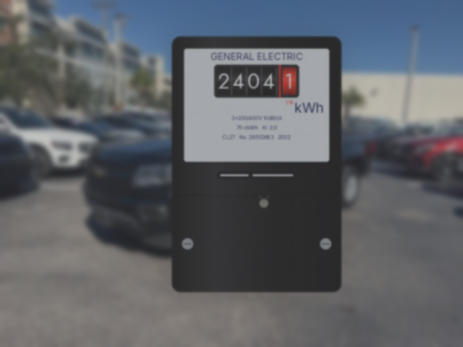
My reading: 2404.1 kWh
